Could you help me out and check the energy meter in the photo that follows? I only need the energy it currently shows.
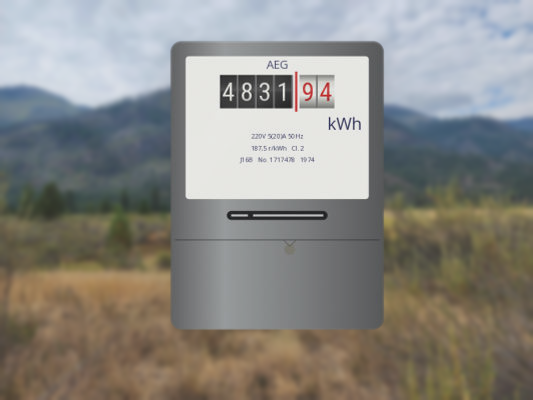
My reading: 4831.94 kWh
